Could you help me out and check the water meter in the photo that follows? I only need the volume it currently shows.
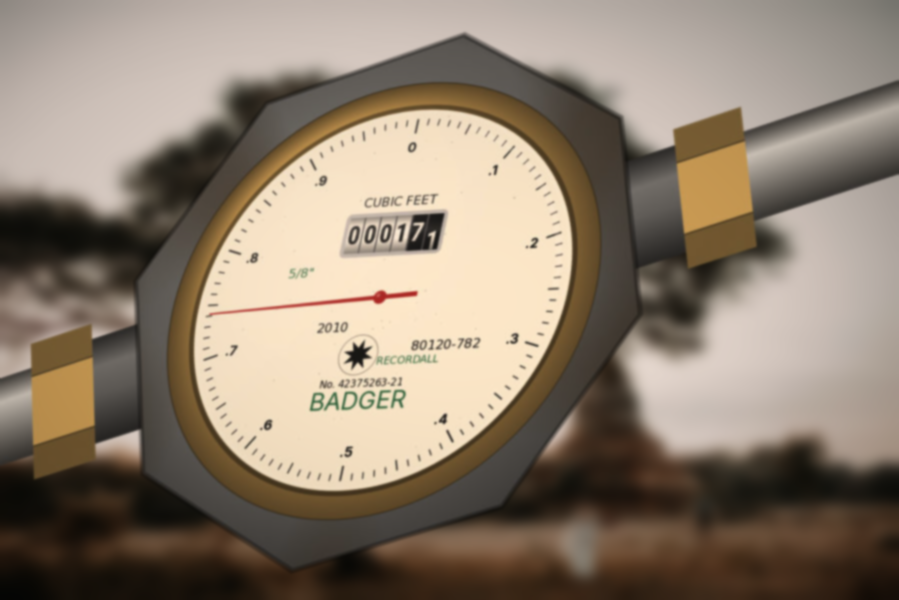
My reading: 170.74 ft³
